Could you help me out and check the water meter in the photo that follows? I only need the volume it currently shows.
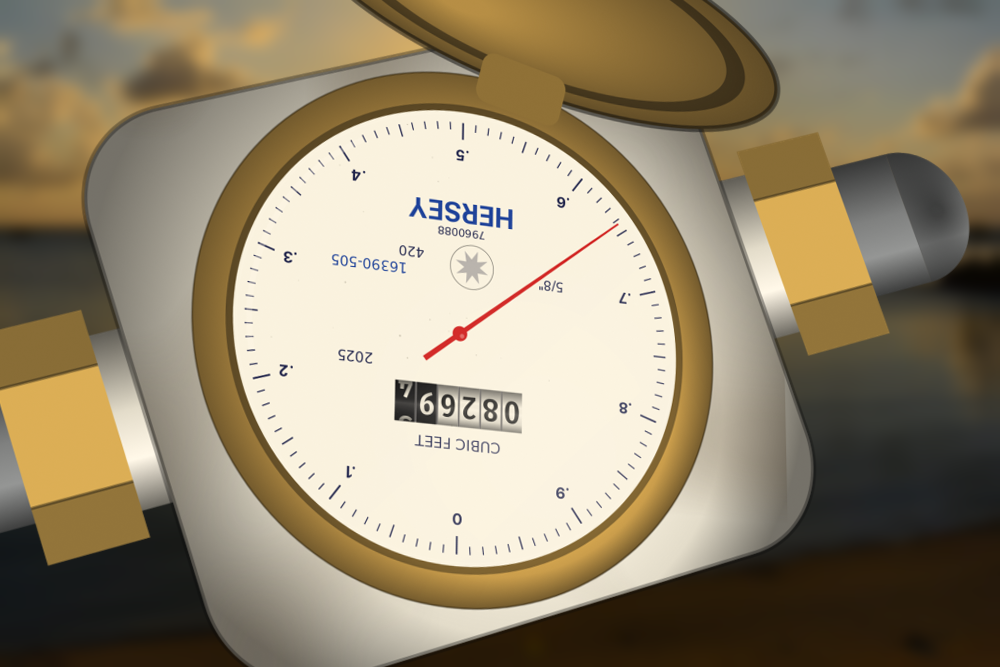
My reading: 82693.64 ft³
